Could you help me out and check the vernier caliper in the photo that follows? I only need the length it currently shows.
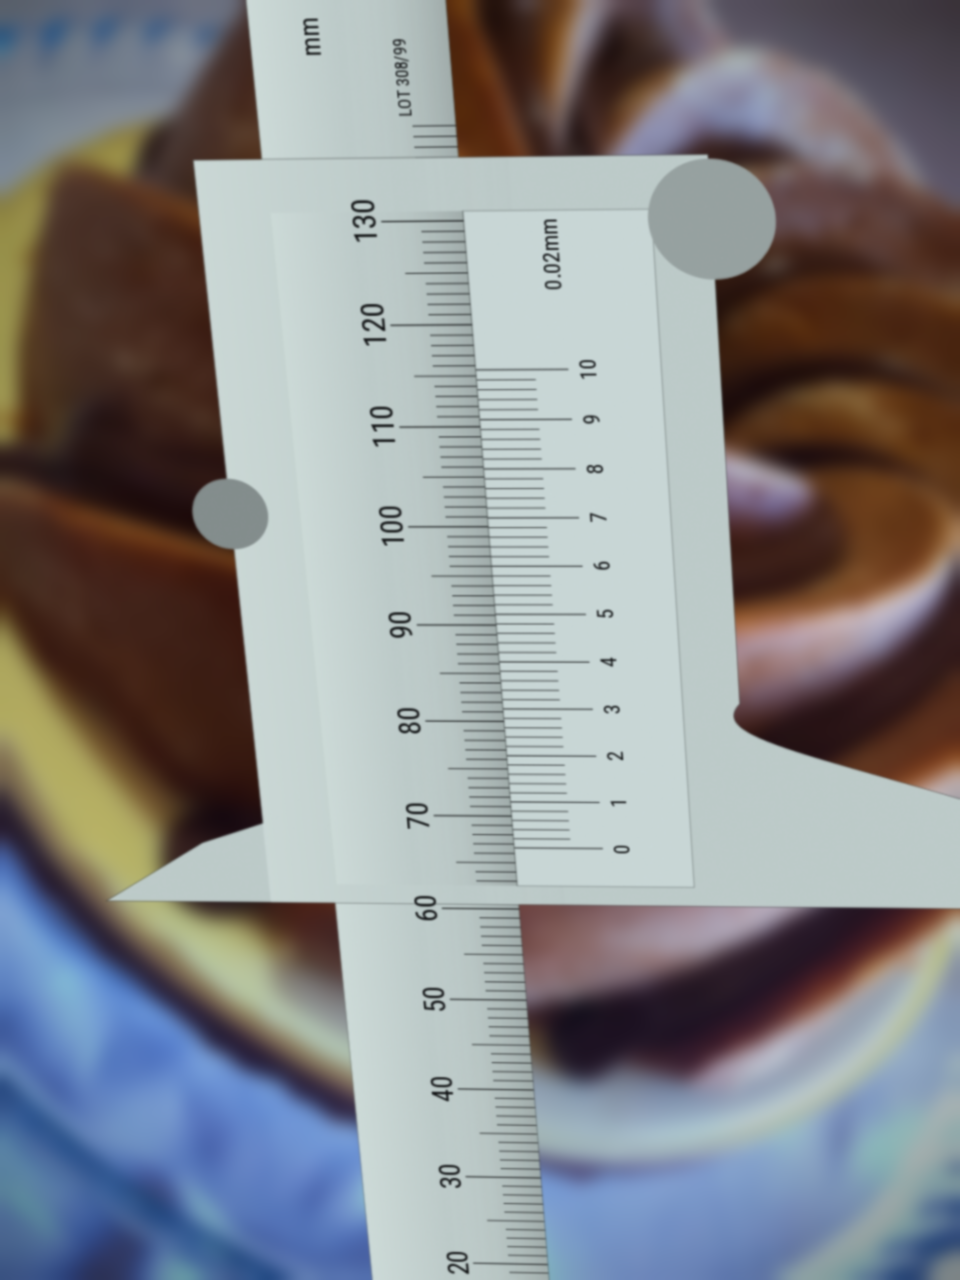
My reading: 66.6 mm
